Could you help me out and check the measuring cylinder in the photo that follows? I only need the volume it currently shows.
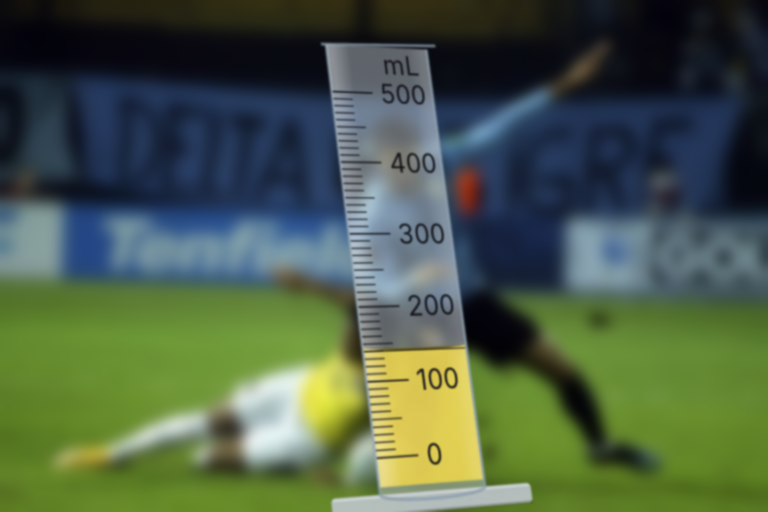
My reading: 140 mL
